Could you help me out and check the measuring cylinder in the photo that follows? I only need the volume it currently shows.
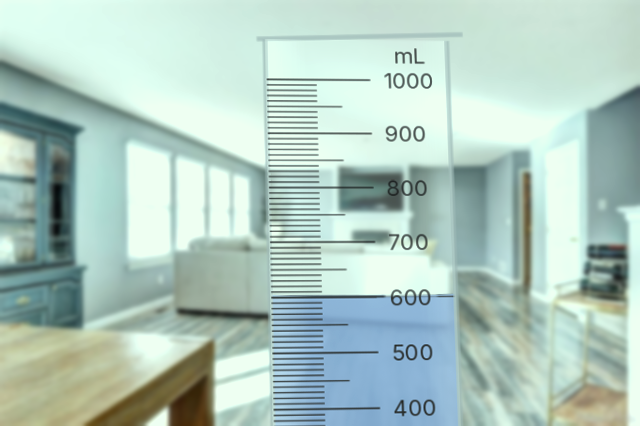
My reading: 600 mL
